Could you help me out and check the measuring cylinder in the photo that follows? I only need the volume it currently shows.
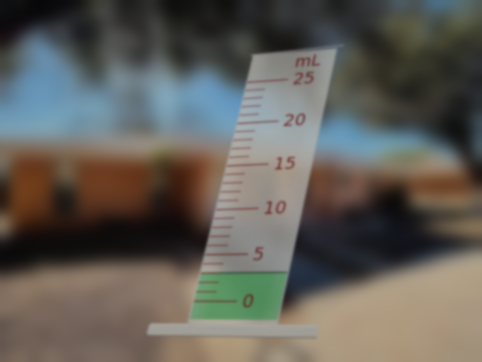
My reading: 3 mL
